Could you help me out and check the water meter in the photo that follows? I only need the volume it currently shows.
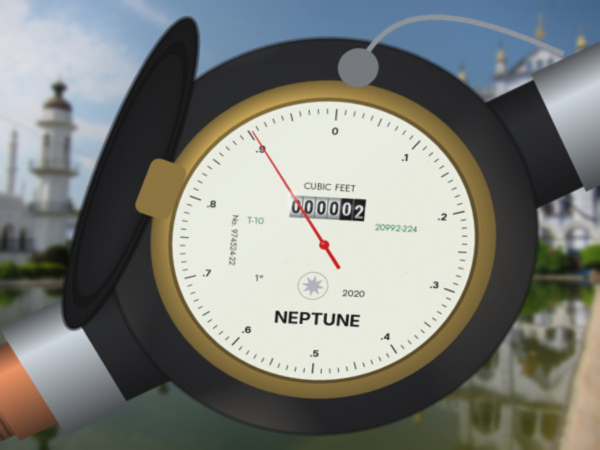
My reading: 1.90 ft³
